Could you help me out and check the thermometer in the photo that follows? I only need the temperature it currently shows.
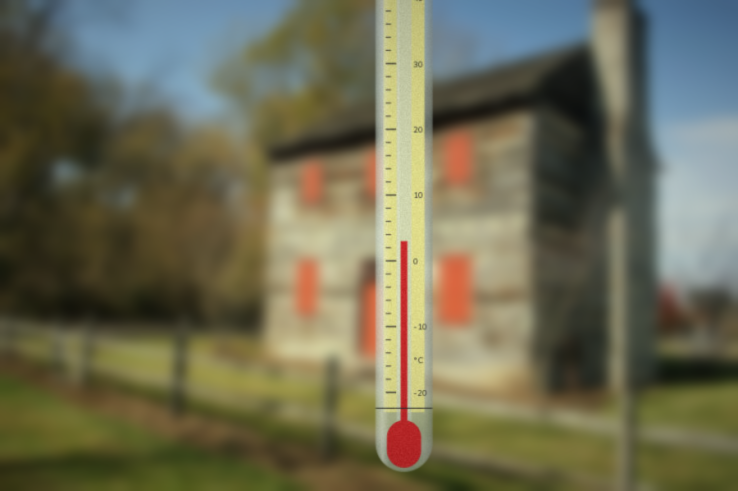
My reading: 3 °C
